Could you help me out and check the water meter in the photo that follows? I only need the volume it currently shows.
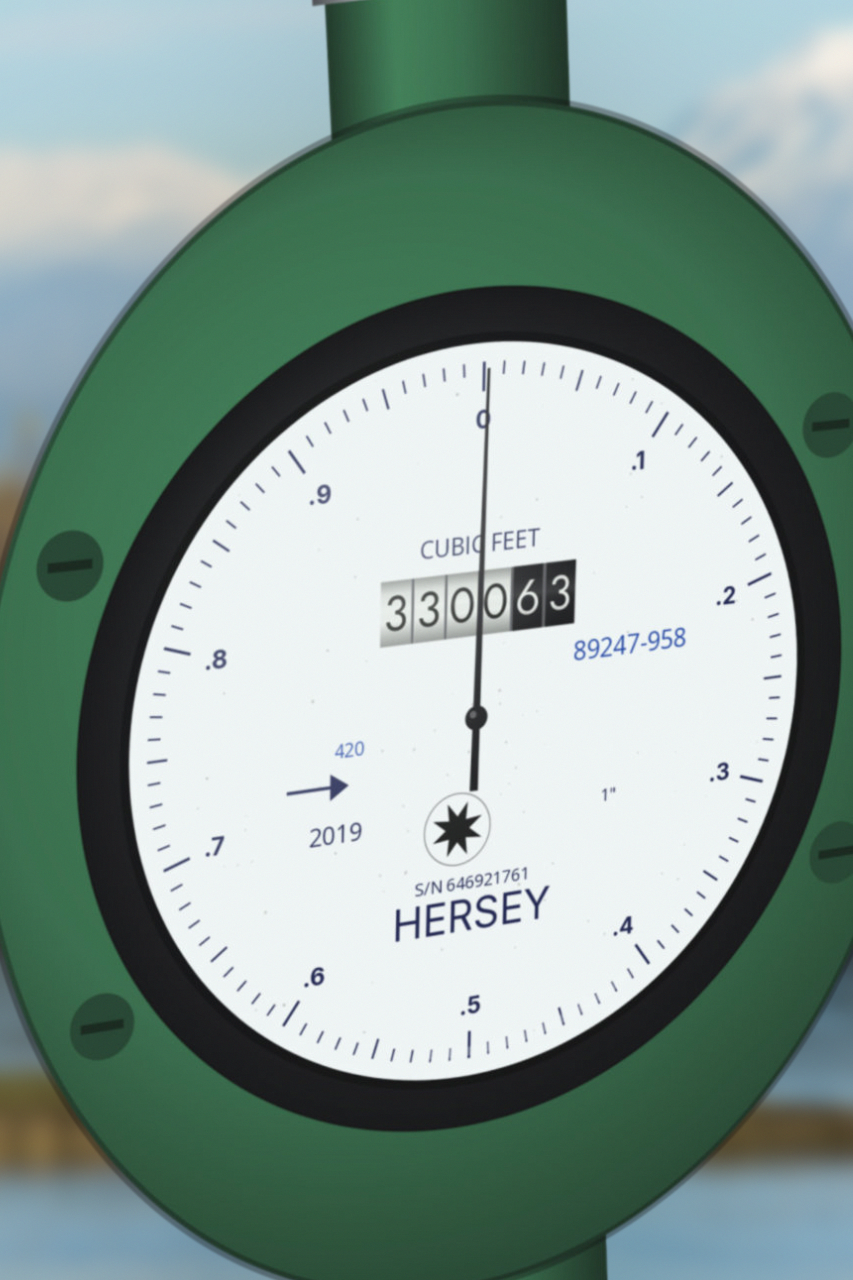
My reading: 330063.00 ft³
